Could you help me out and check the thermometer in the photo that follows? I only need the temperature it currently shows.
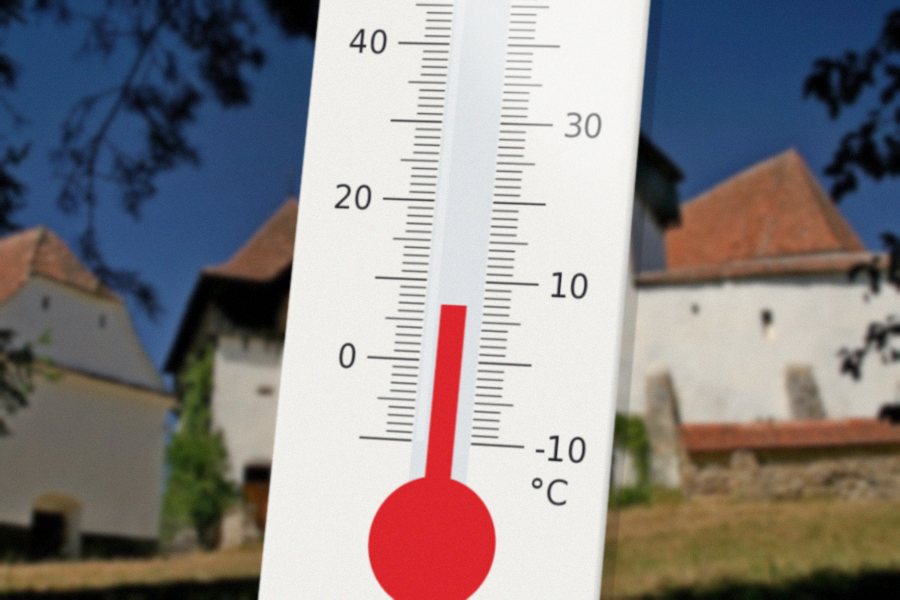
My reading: 7 °C
